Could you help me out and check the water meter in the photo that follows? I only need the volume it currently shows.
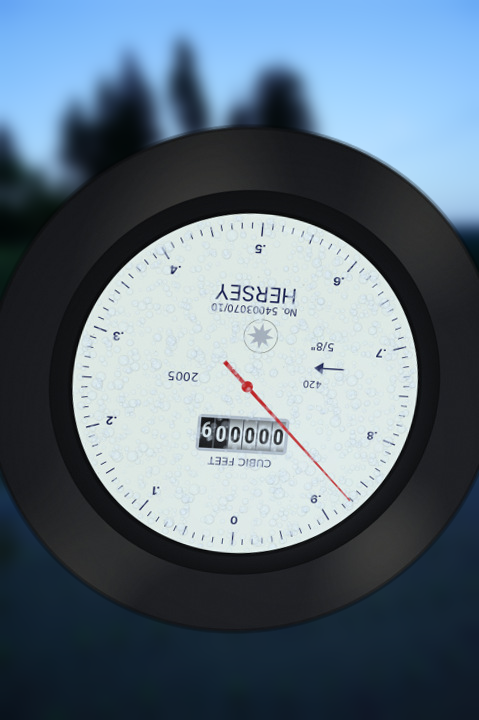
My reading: 8.87 ft³
